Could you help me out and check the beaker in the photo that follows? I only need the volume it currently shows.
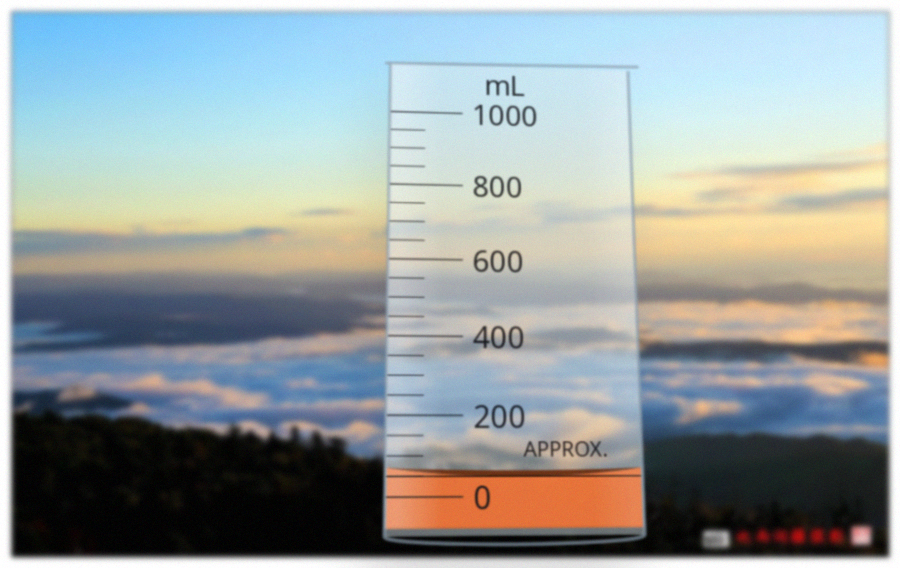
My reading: 50 mL
